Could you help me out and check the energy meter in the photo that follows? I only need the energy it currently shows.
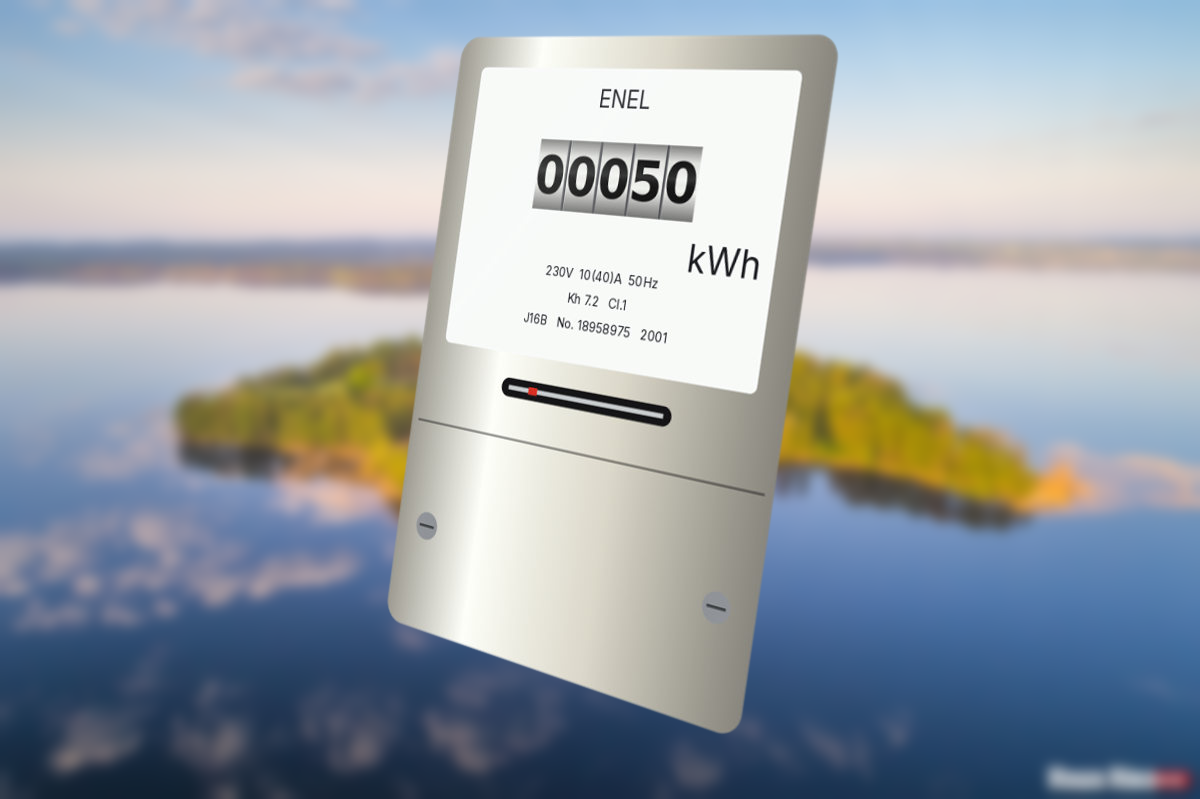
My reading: 50 kWh
